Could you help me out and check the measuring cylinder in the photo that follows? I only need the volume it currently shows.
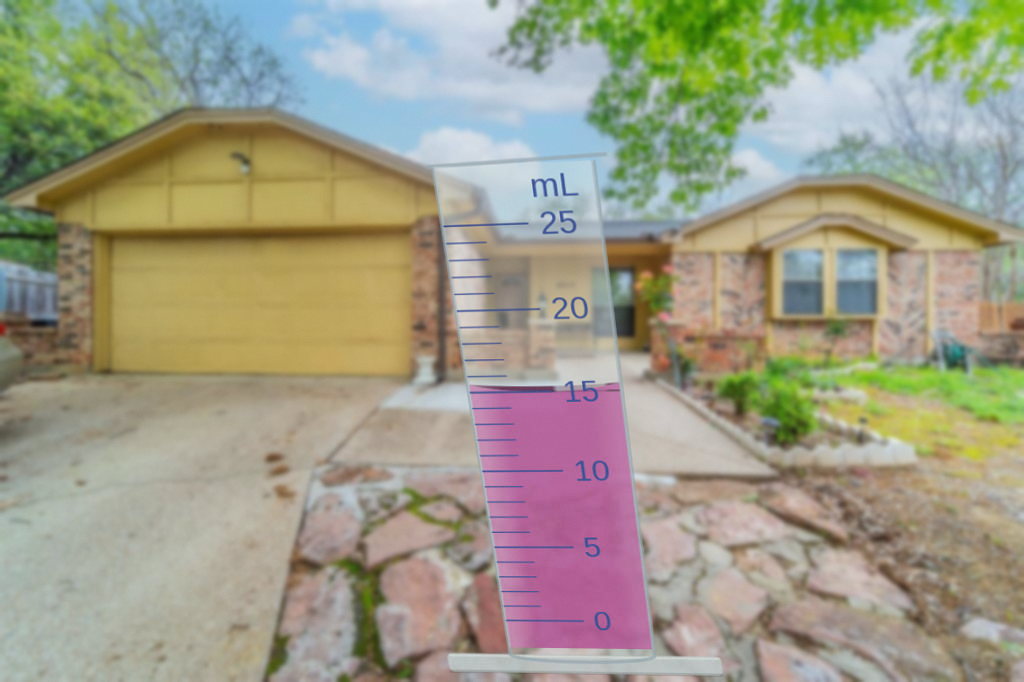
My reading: 15 mL
